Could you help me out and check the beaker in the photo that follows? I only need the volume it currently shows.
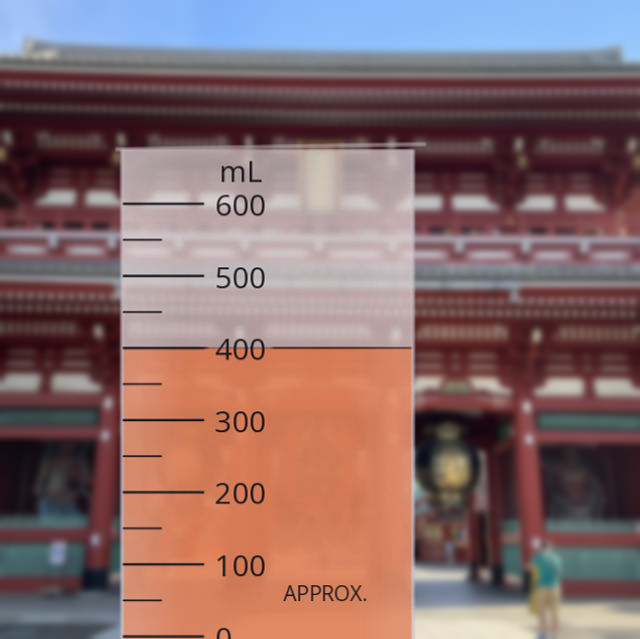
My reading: 400 mL
